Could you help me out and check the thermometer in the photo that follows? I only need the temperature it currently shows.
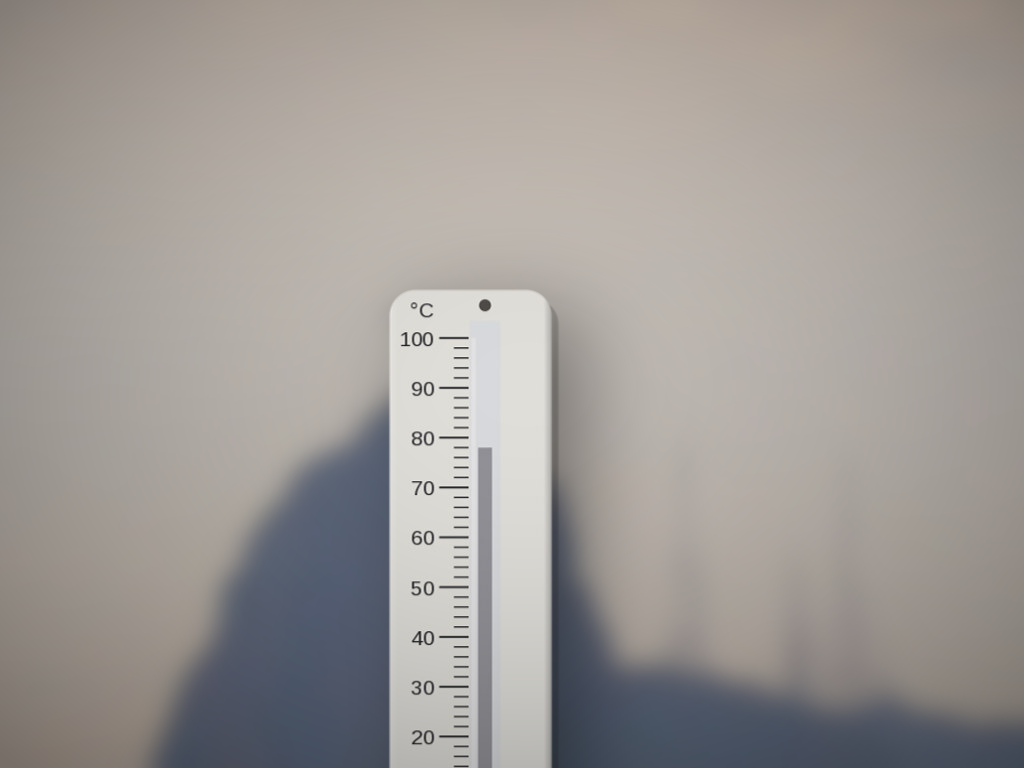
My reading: 78 °C
